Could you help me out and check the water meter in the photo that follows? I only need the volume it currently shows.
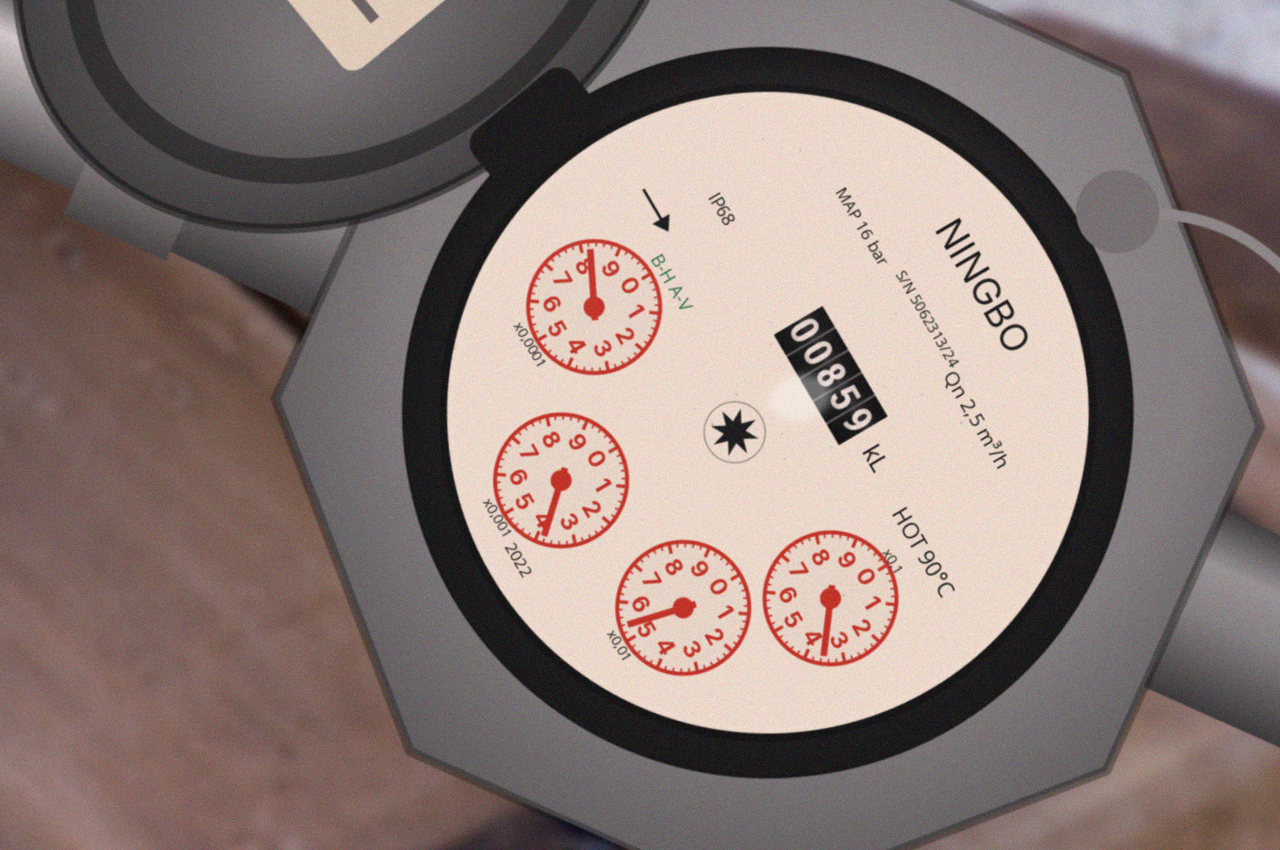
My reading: 859.3538 kL
